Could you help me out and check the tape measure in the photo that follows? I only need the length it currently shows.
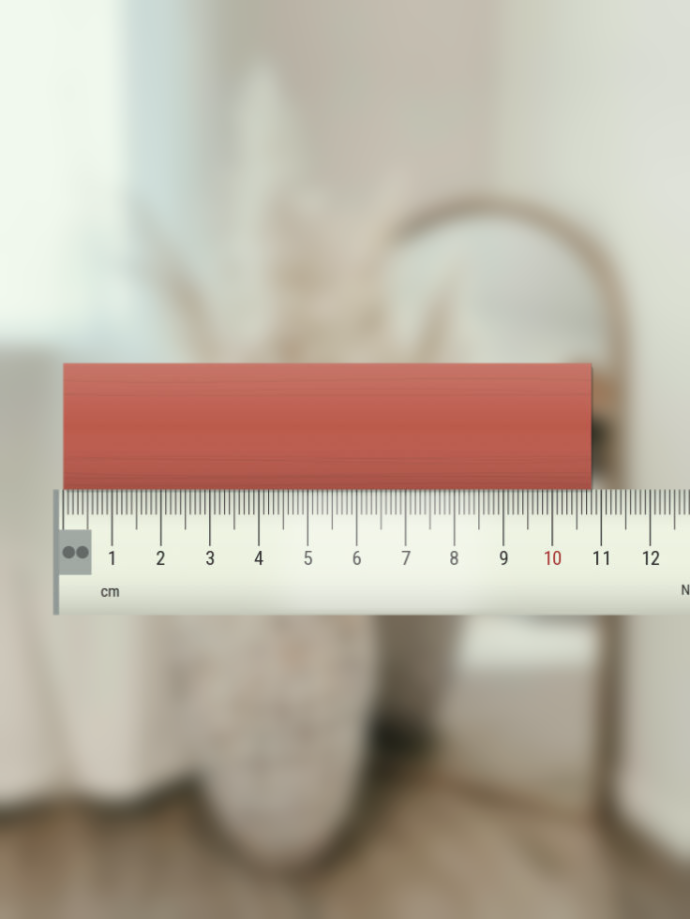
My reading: 10.8 cm
